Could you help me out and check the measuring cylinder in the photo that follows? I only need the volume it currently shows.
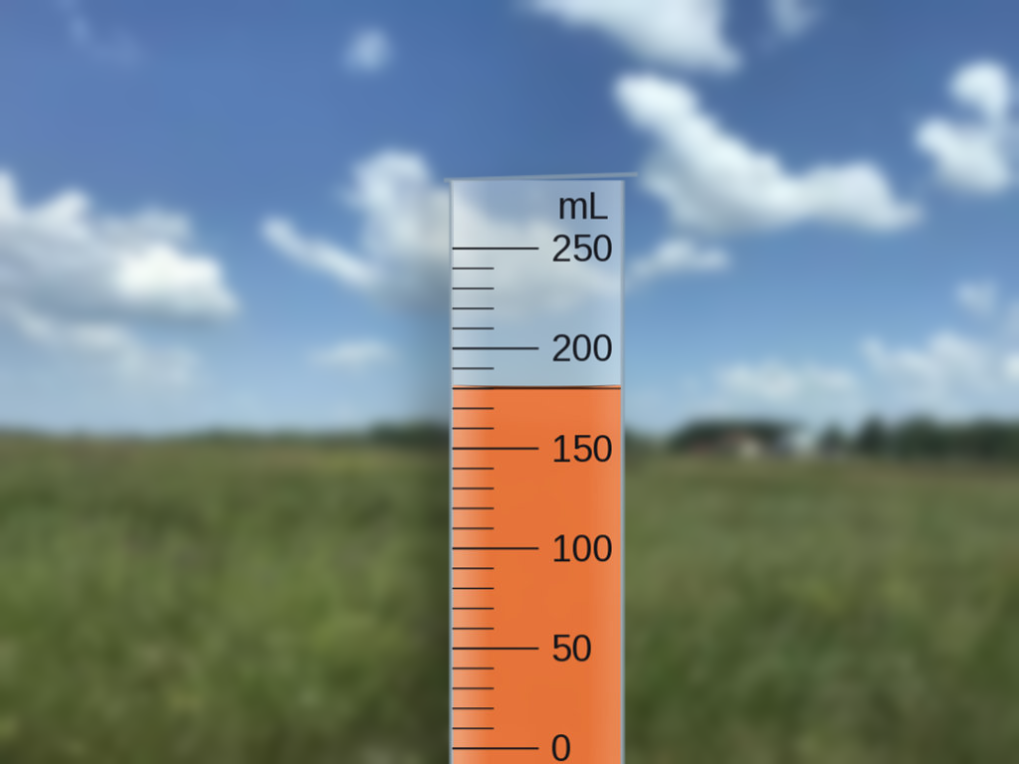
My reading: 180 mL
